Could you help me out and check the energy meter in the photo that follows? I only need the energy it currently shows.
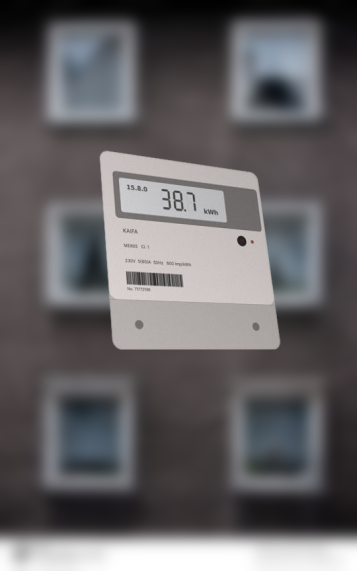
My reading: 38.7 kWh
